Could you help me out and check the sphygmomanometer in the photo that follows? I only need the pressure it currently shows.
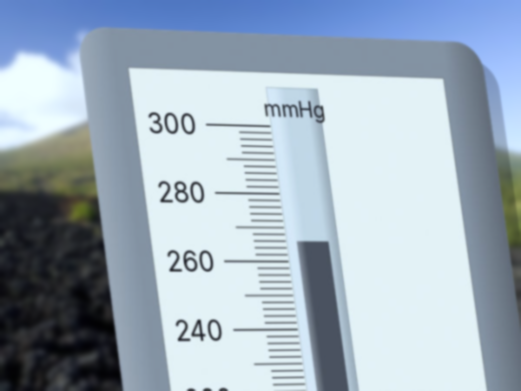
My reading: 266 mmHg
